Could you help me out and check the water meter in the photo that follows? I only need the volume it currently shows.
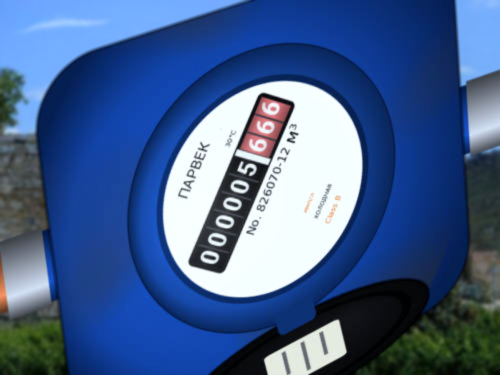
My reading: 5.666 m³
